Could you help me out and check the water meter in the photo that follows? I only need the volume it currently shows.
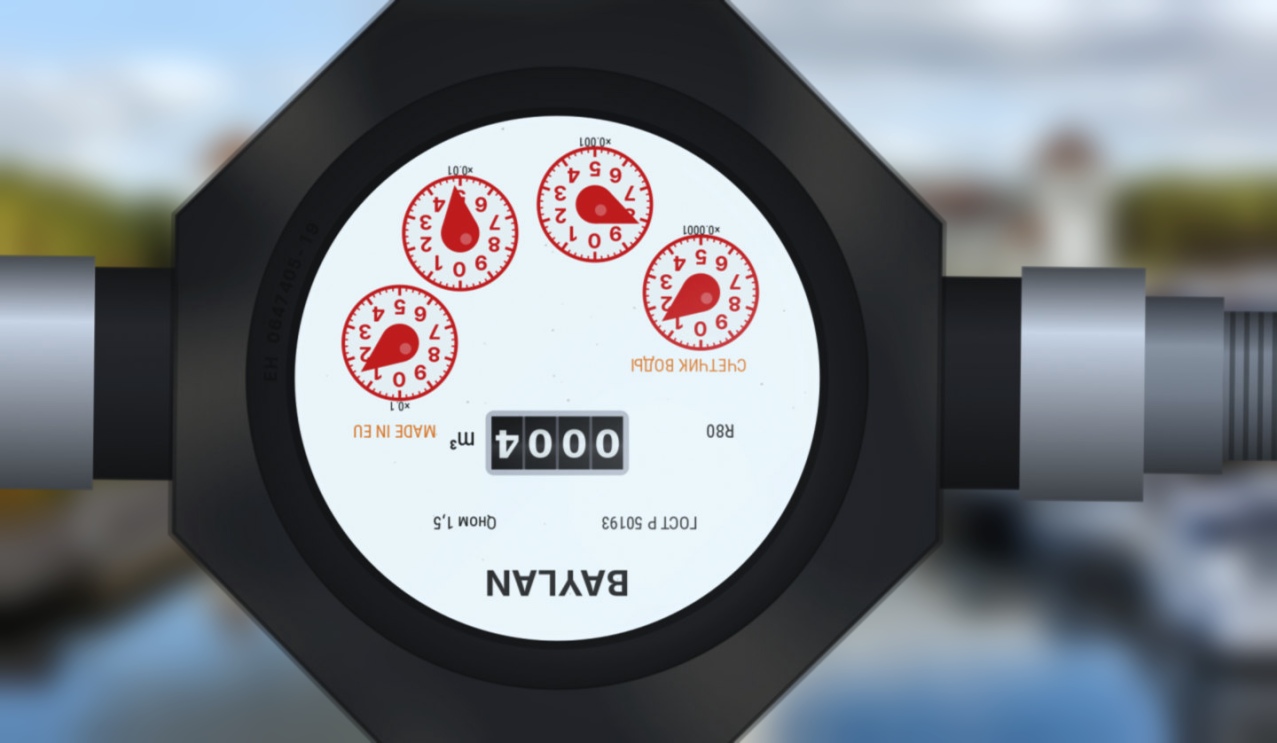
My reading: 4.1481 m³
